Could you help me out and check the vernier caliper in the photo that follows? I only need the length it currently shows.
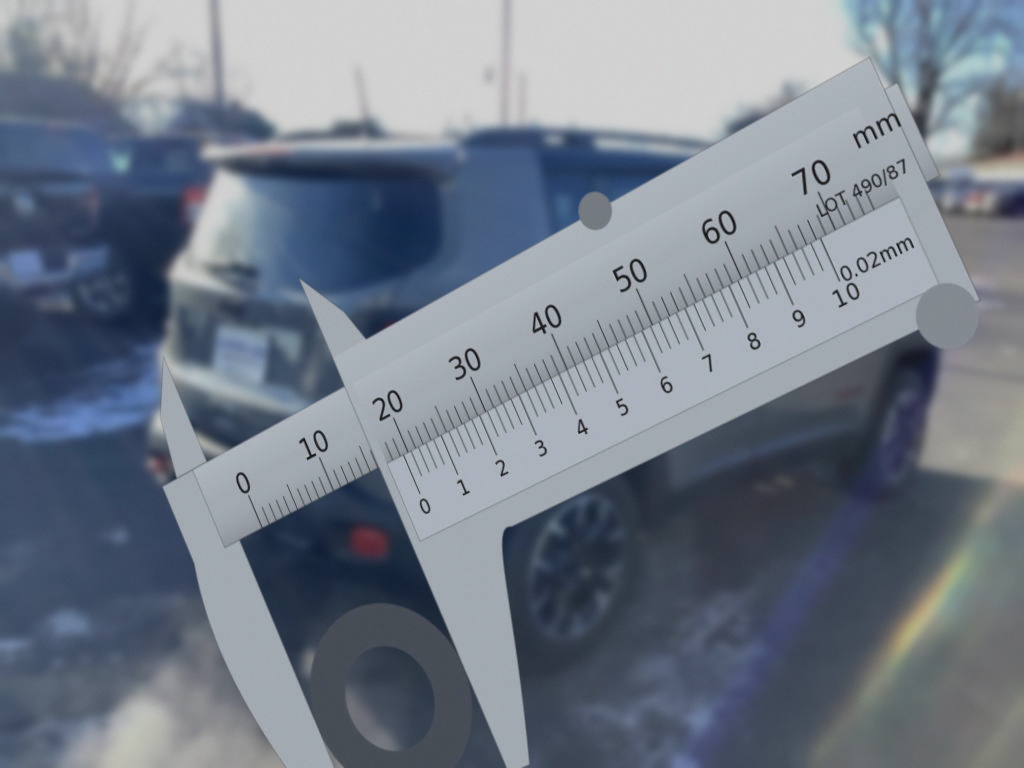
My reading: 19.4 mm
